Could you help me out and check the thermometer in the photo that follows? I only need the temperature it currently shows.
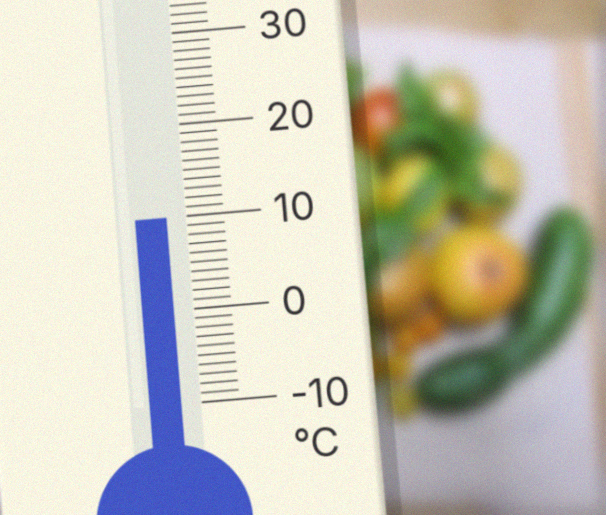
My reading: 10 °C
